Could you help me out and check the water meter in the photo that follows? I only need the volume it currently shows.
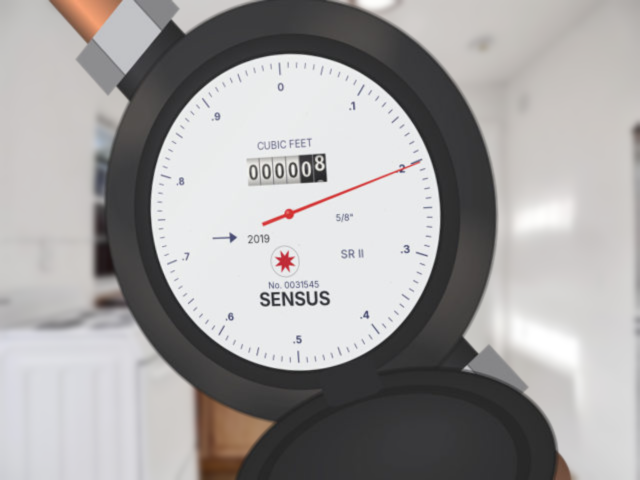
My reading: 8.20 ft³
